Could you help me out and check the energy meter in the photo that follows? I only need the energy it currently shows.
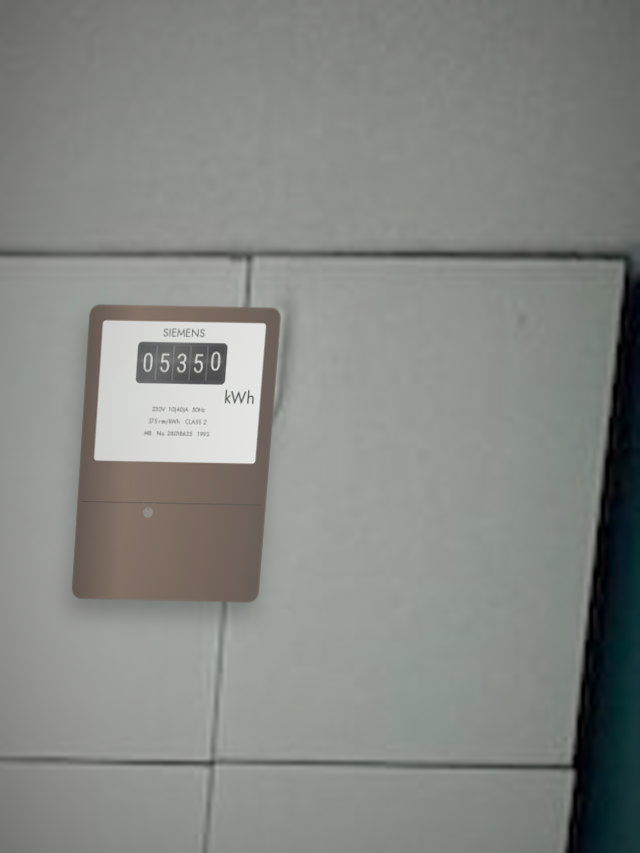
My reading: 5350 kWh
